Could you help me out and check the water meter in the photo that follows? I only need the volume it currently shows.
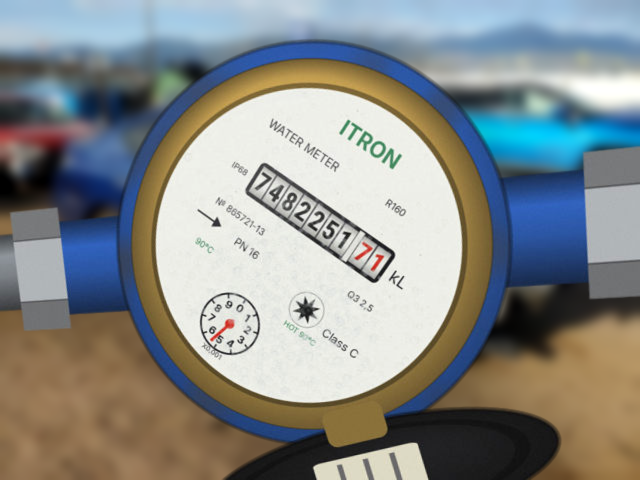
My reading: 7482251.715 kL
